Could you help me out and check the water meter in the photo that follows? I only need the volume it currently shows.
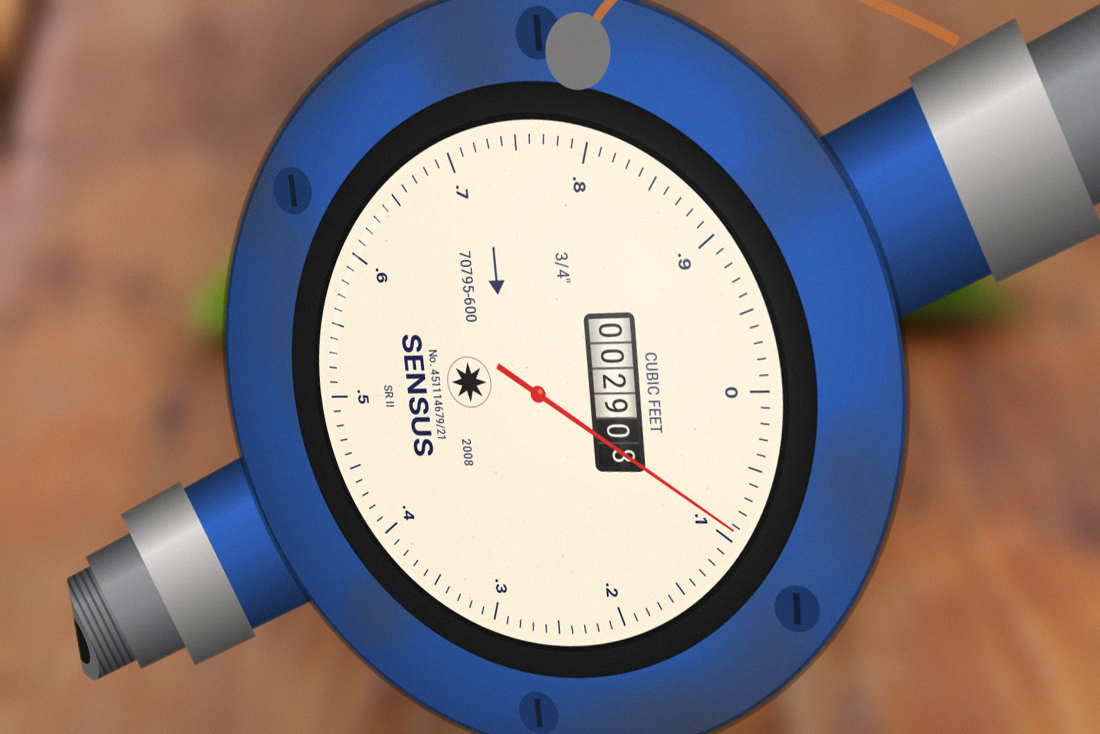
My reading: 2908.09 ft³
